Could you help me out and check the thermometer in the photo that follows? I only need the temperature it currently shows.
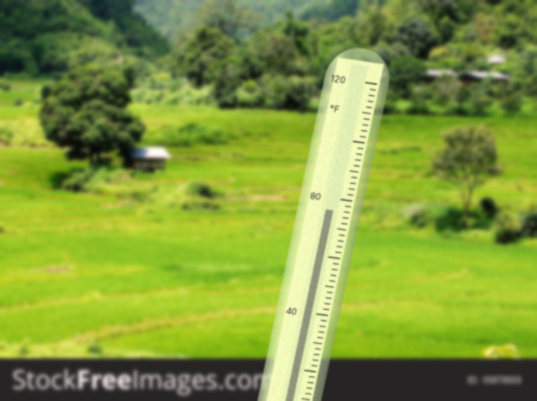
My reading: 76 °F
